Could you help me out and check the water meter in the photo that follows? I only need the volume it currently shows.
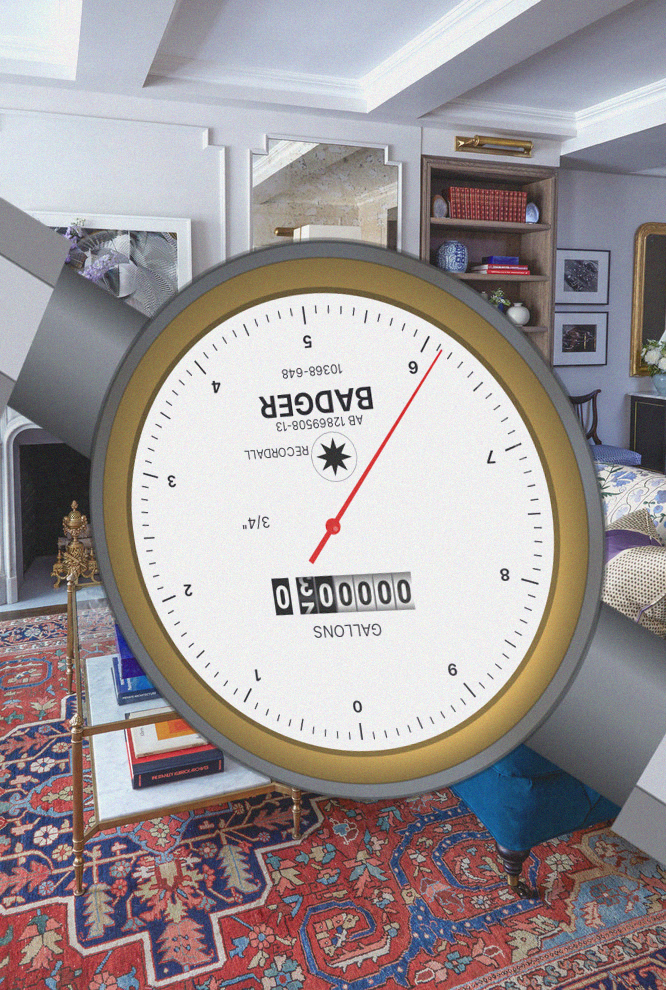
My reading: 26.1 gal
